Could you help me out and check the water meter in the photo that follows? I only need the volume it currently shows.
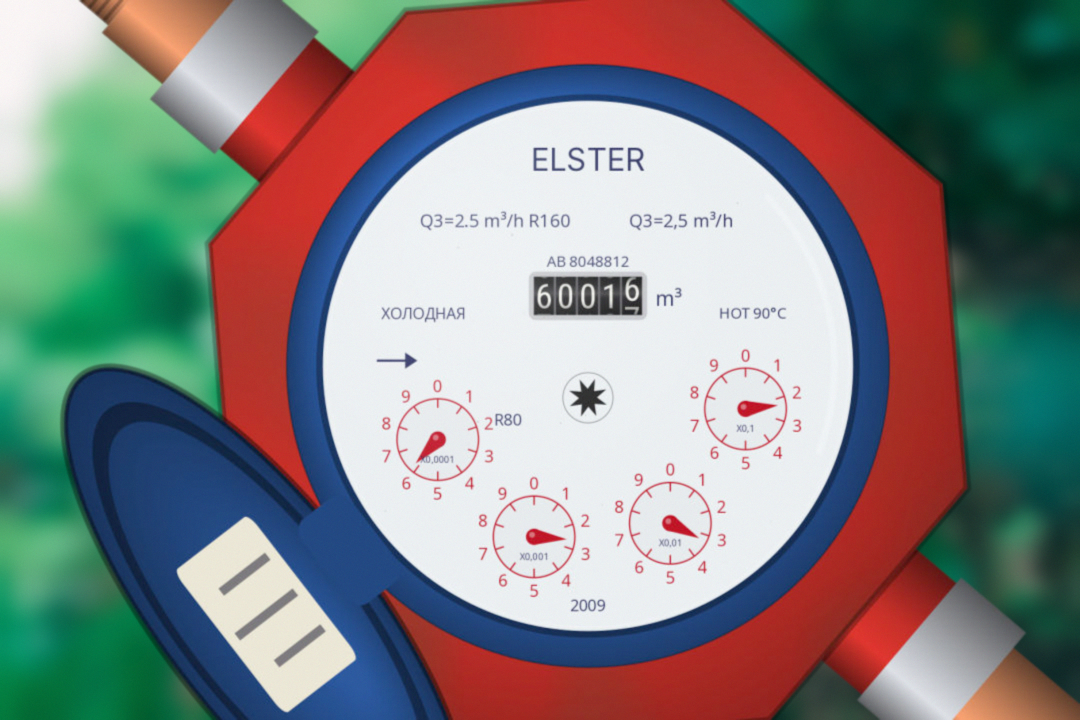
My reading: 60016.2326 m³
